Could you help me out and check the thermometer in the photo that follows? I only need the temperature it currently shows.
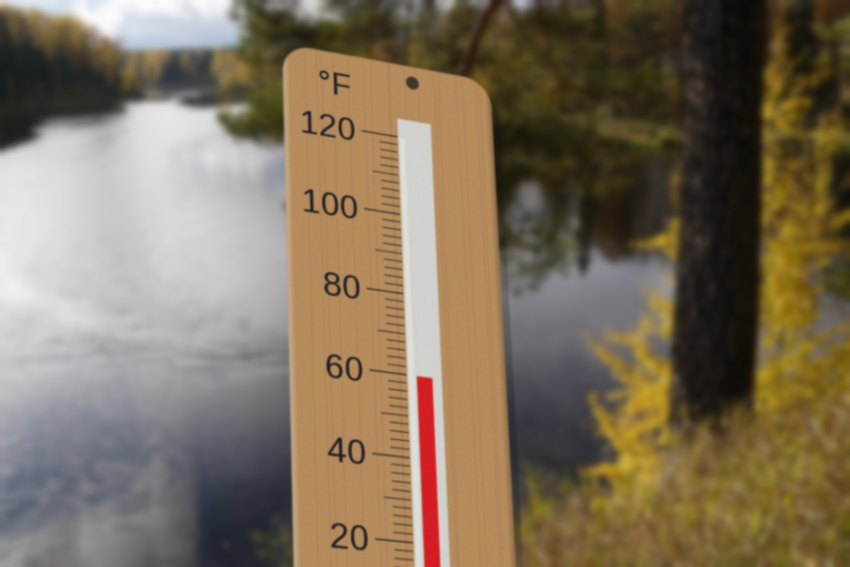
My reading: 60 °F
